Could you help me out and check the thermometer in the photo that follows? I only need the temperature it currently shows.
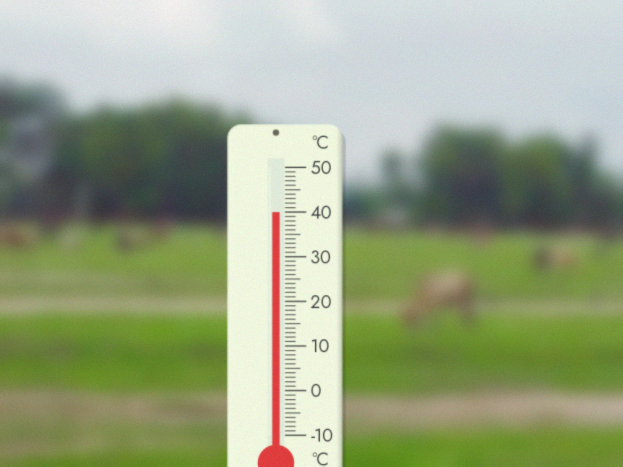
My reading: 40 °C
